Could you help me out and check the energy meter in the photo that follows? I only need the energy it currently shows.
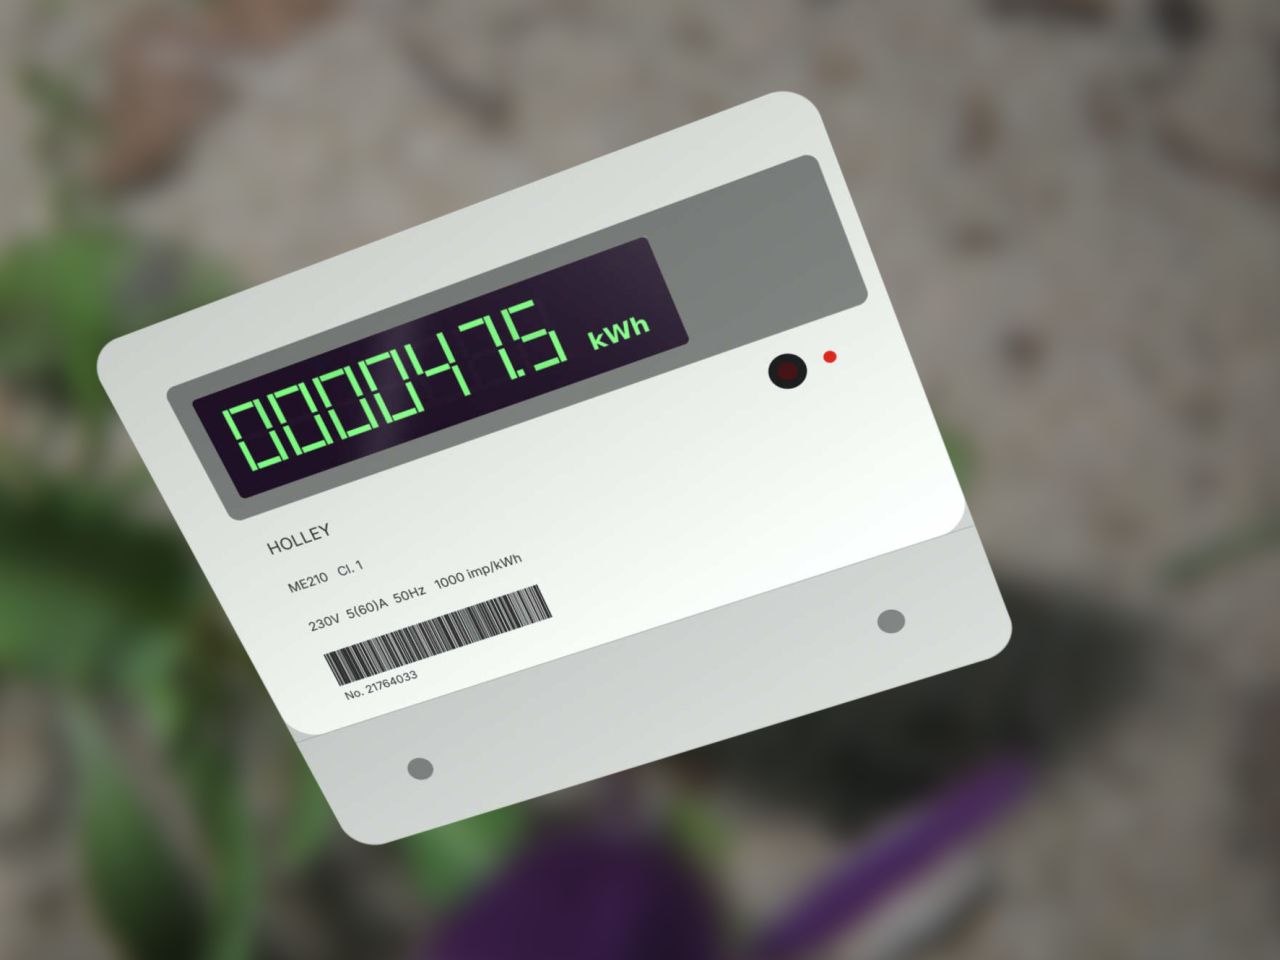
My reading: 47.5 kWh
